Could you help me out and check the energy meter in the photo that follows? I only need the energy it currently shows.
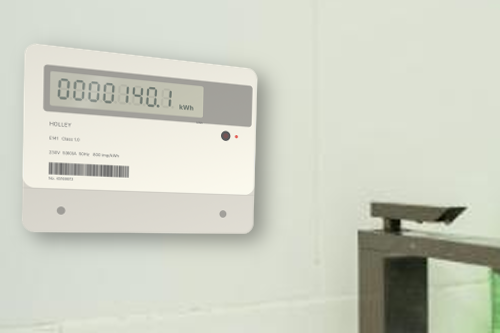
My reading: 140.1 kWh
